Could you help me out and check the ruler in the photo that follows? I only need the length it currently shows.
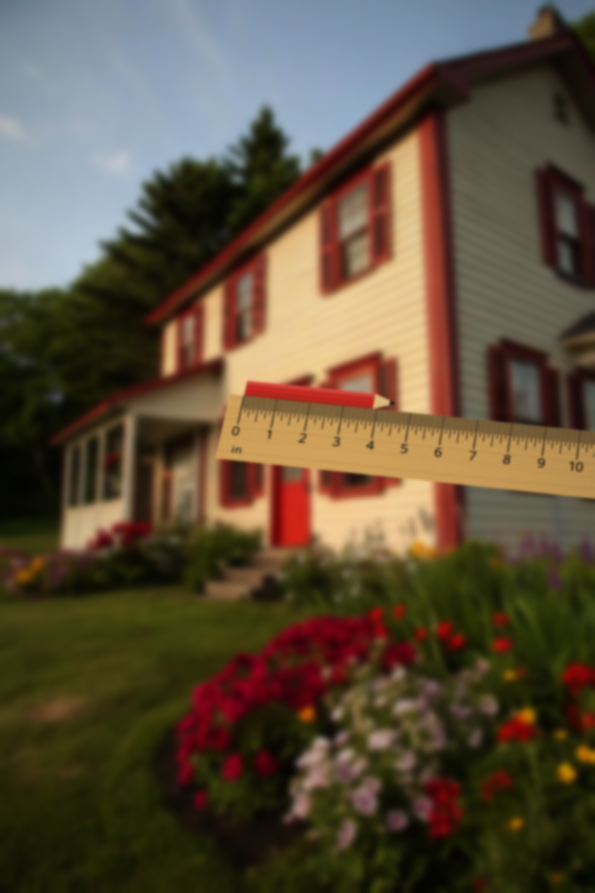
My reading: 4.5 in
